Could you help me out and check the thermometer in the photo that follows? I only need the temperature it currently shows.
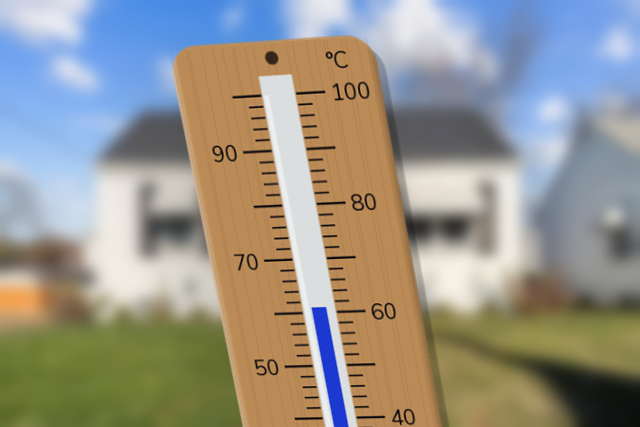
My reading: 61 °C
